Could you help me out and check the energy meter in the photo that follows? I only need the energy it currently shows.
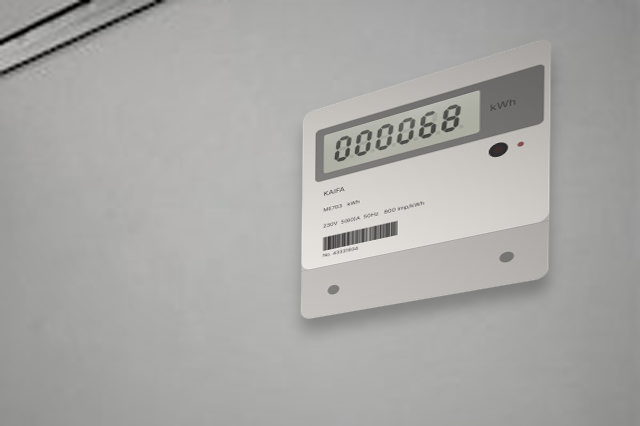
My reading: 68 kWh
